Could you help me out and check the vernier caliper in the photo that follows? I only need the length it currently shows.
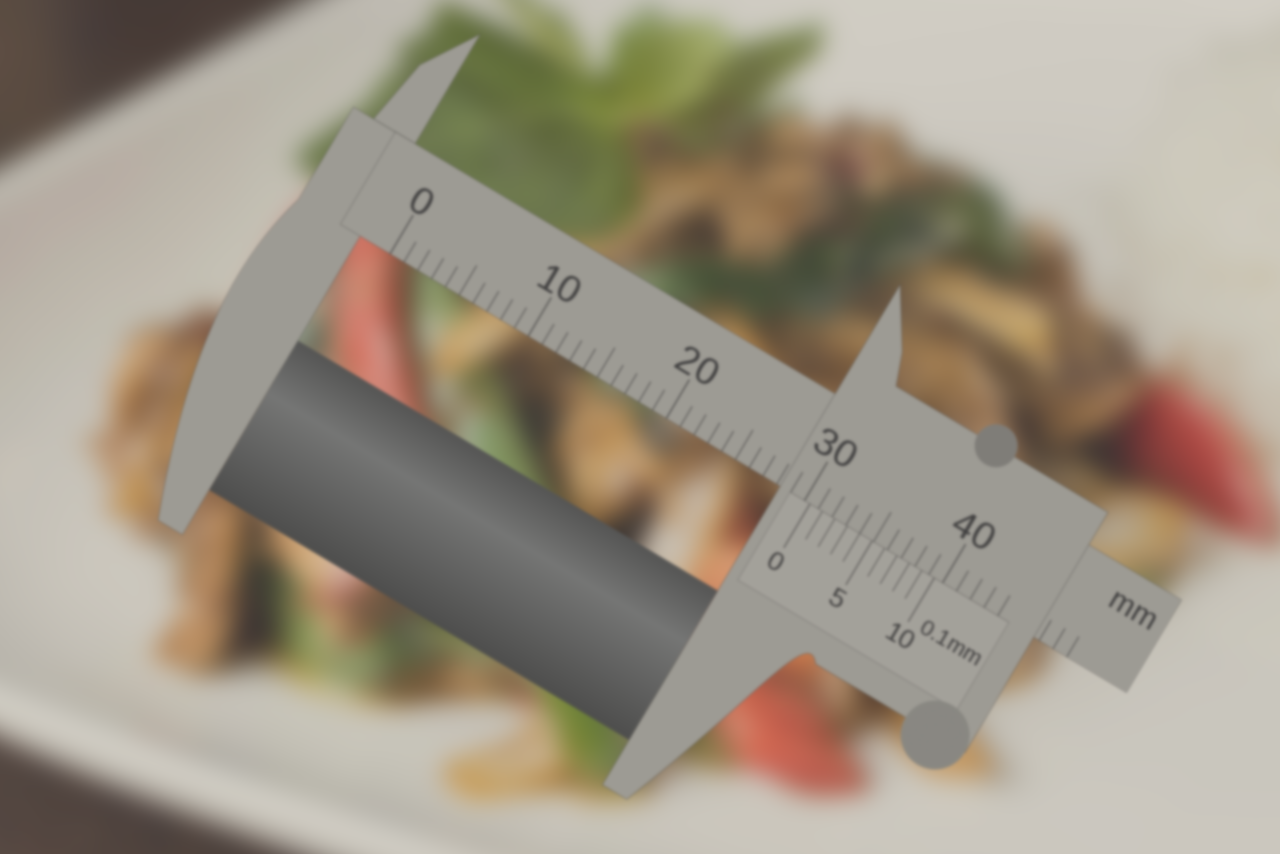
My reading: 30.4 mm
